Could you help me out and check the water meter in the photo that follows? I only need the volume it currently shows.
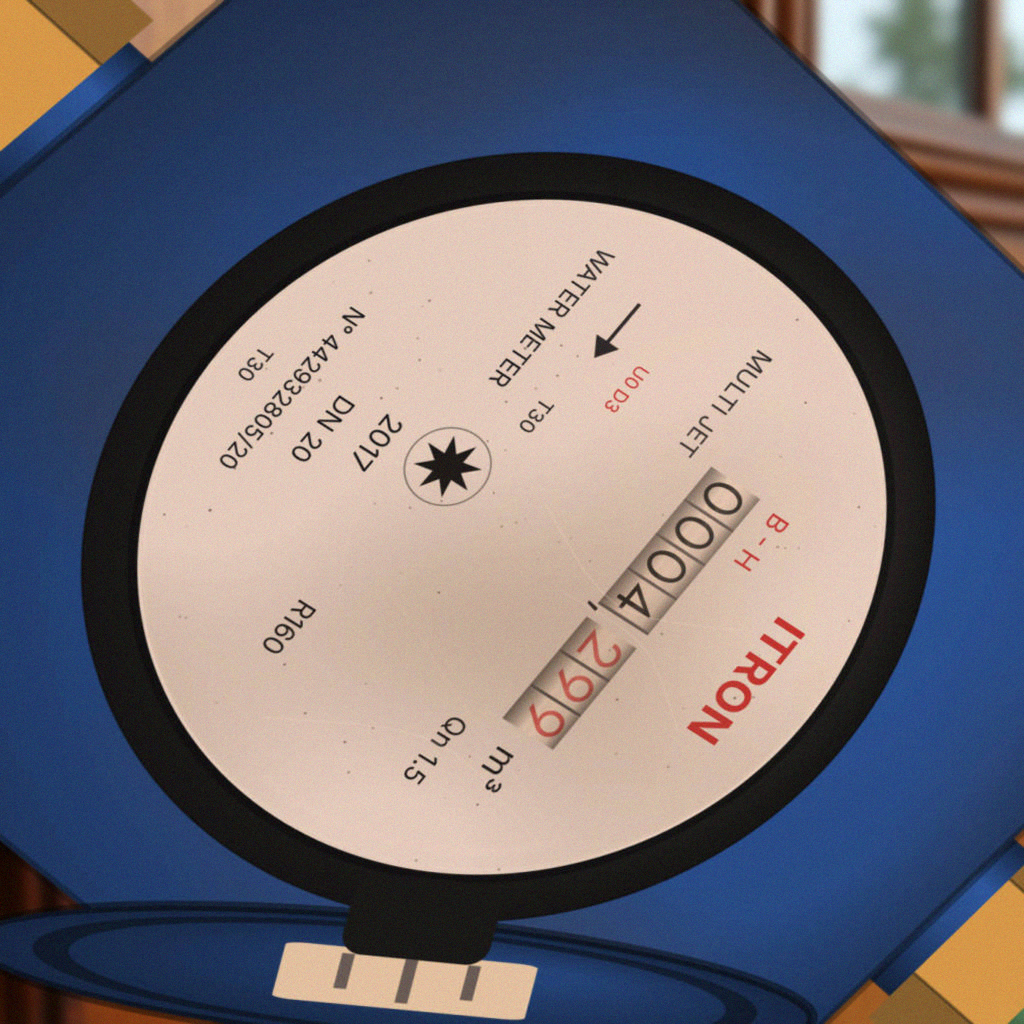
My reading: 4.299 m³
